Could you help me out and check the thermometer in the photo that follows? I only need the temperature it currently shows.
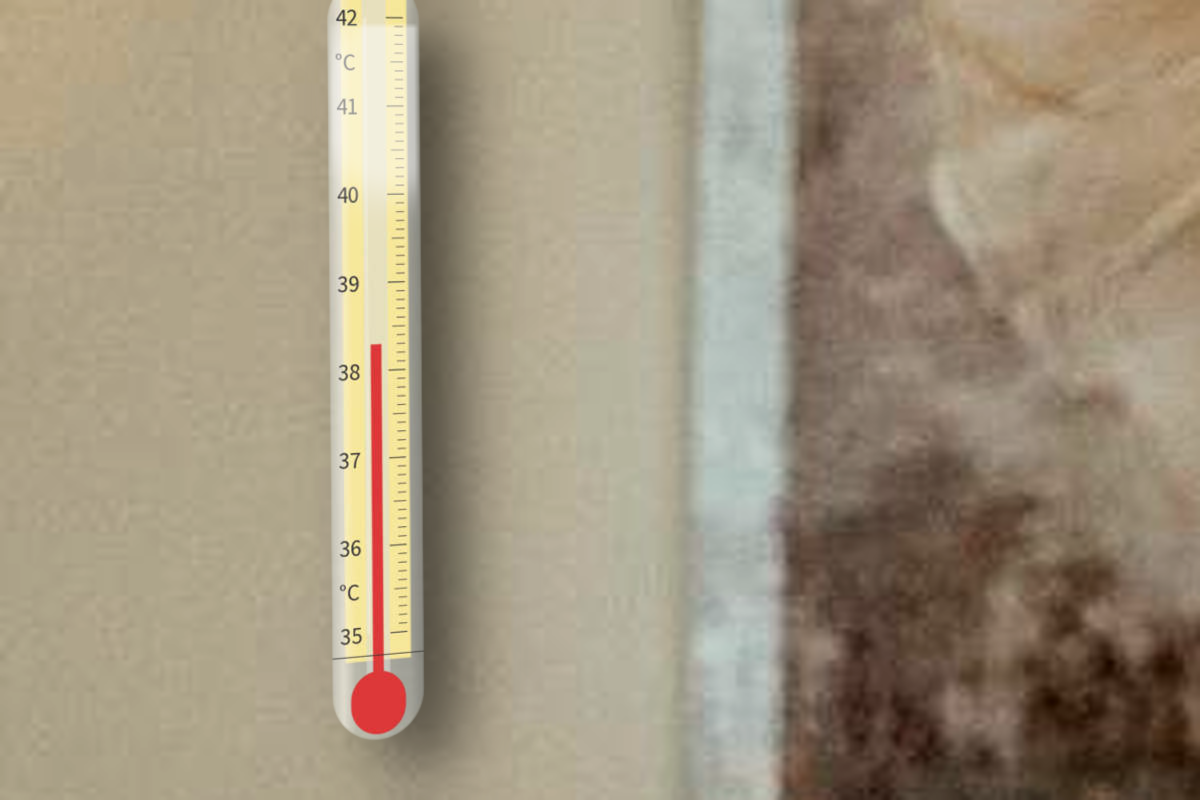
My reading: 38.3 °C
